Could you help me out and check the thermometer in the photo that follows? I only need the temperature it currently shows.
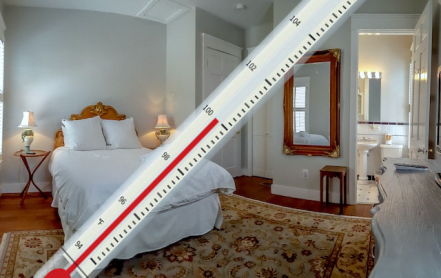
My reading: 100 °F
